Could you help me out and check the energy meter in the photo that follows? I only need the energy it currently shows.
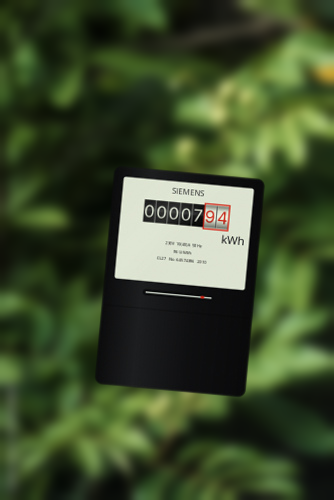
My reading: 7.94 kWh
